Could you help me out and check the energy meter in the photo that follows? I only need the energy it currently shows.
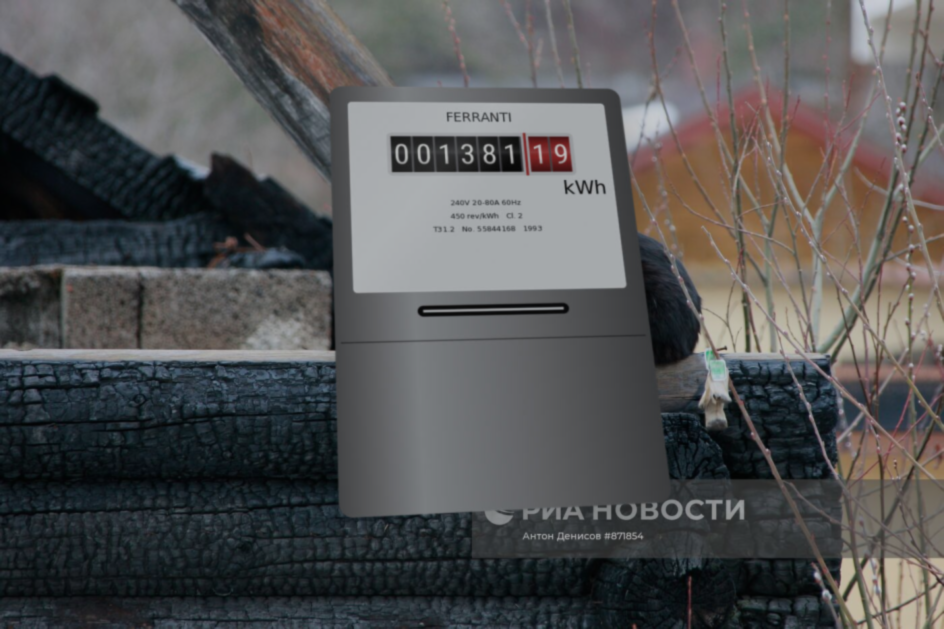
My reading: 1381.19 kWh
